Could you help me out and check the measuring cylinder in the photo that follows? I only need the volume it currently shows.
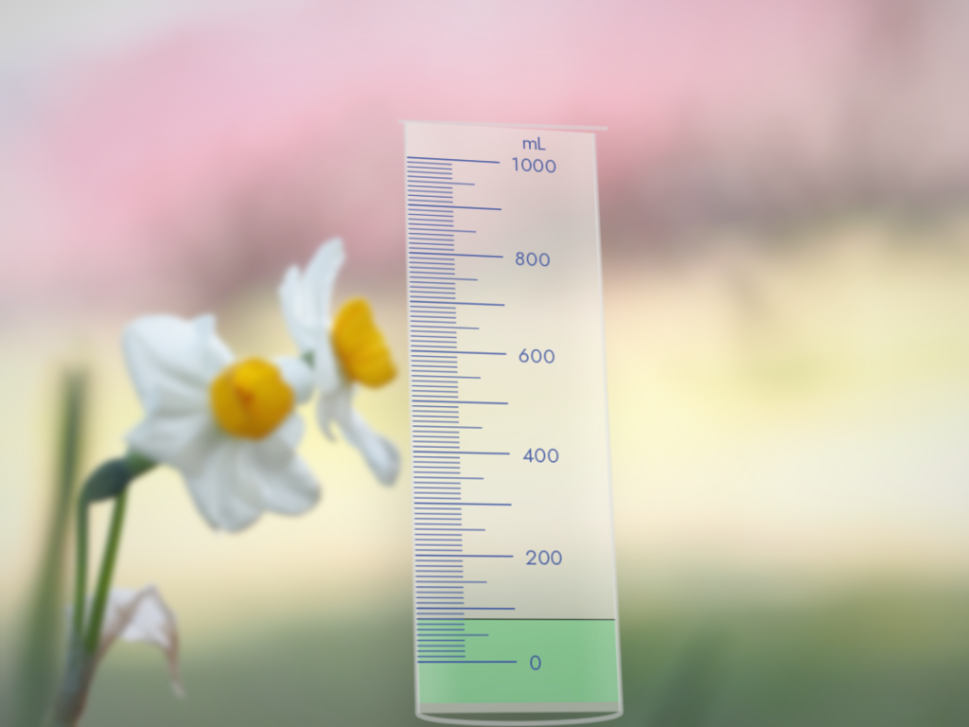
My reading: 80 mL
